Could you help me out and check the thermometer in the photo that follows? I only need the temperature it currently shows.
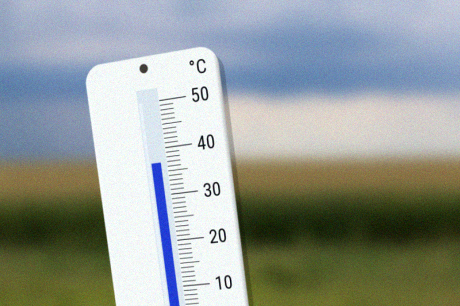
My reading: 37 °C
